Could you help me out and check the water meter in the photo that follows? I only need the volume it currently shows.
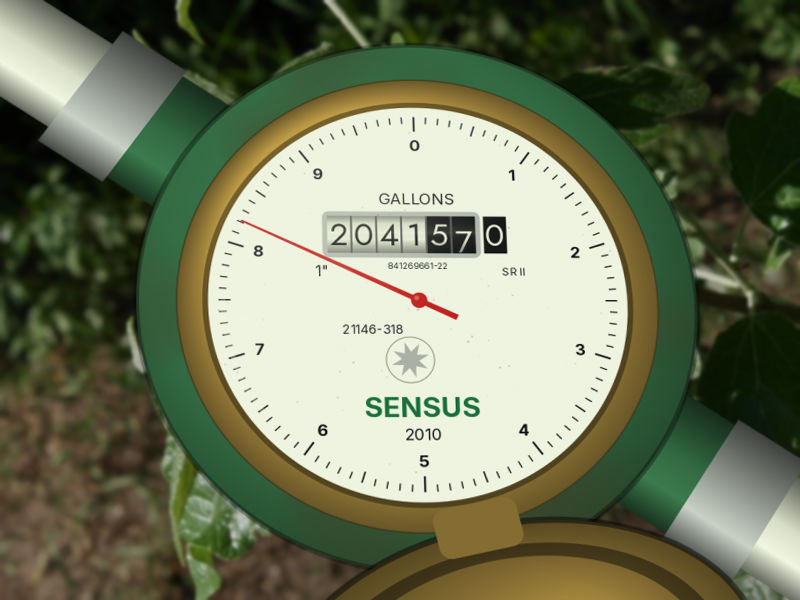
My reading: 2041568.2 gal
